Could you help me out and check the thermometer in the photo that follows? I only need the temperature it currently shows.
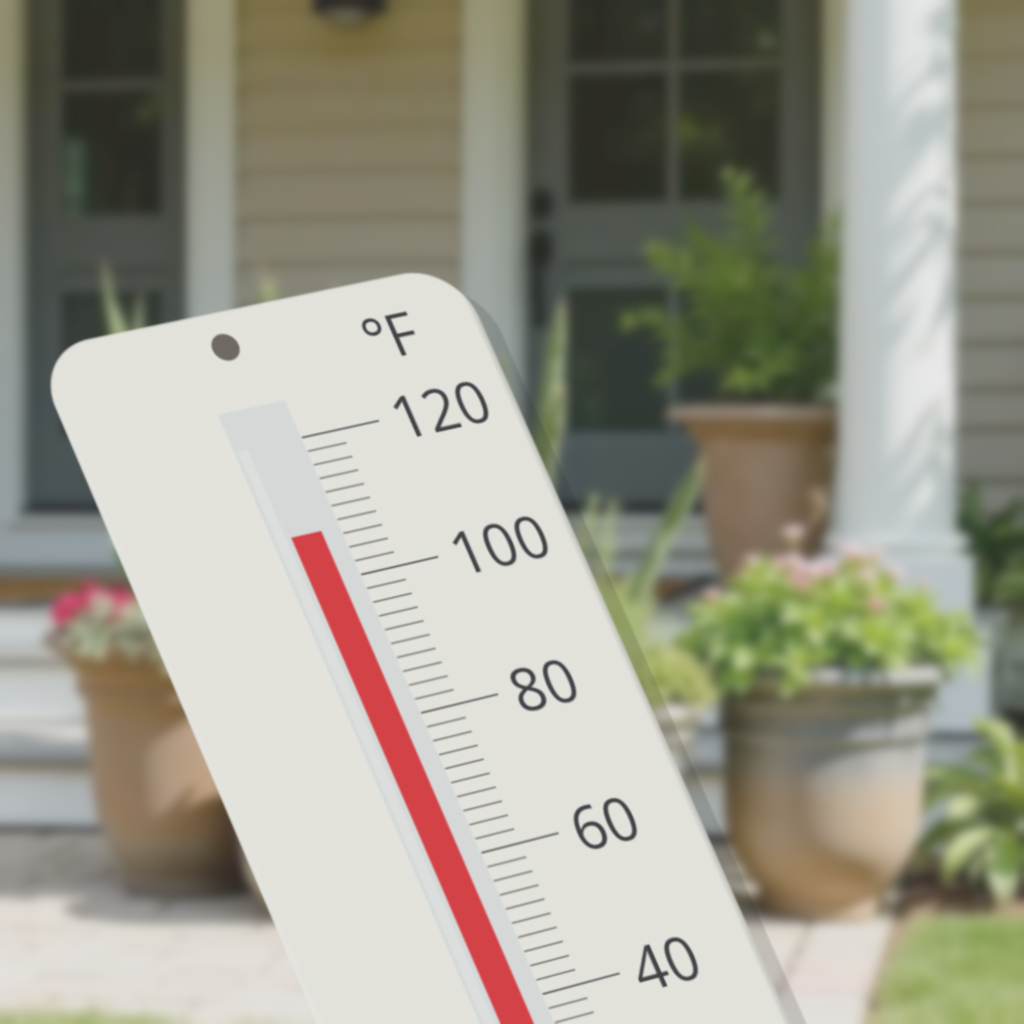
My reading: 107 °F
